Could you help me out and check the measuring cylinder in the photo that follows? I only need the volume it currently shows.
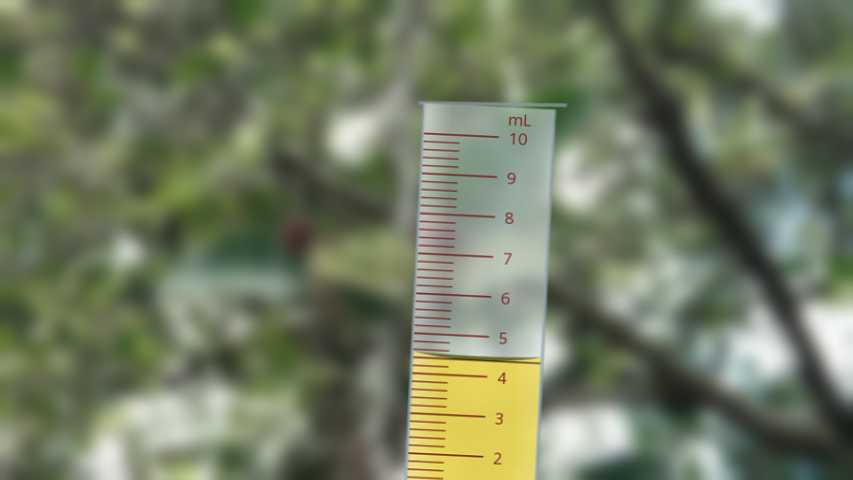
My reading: 4.4 mL
